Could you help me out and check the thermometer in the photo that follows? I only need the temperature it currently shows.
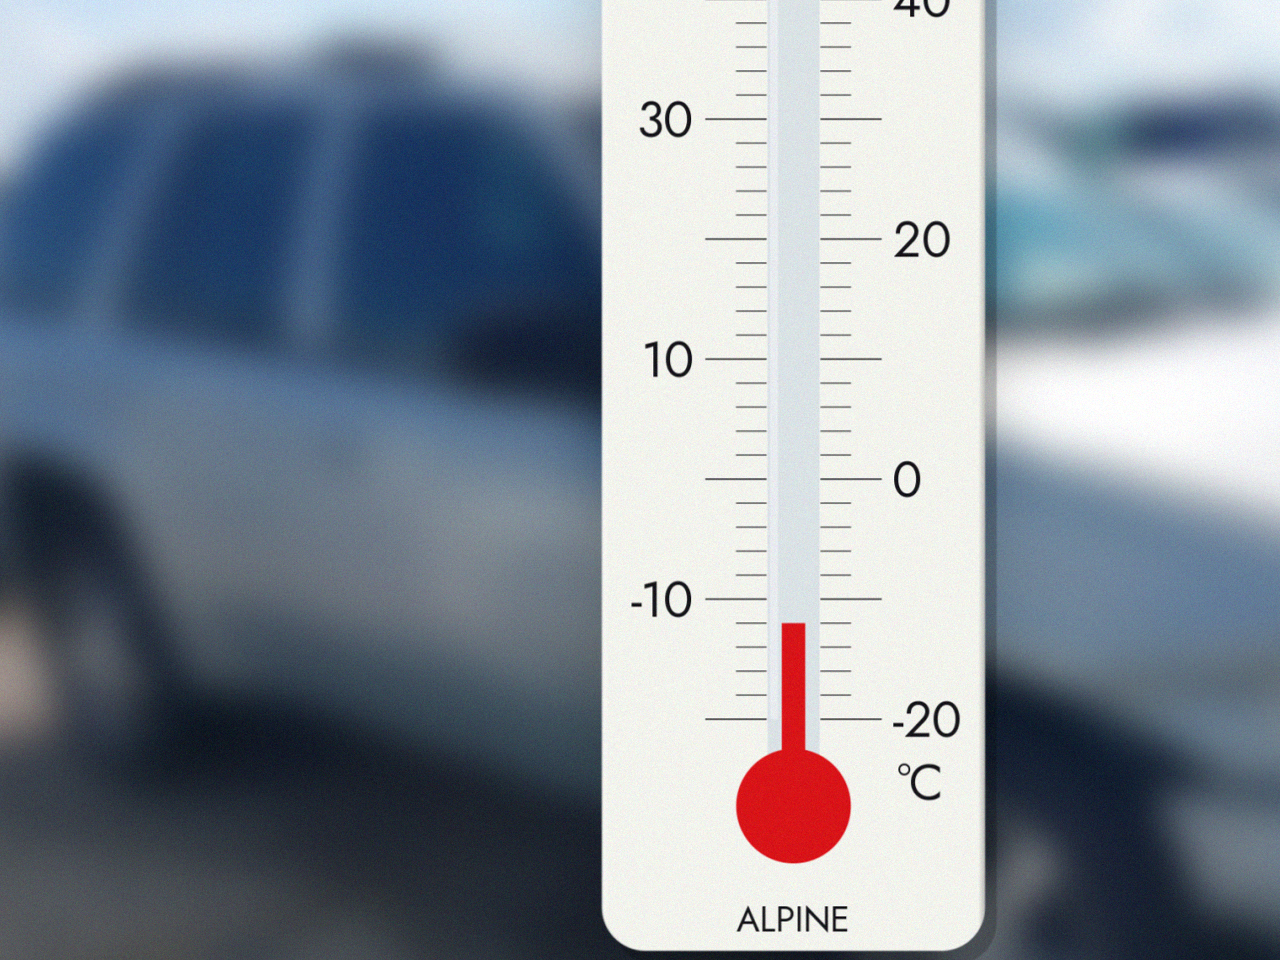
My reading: -12 °C
